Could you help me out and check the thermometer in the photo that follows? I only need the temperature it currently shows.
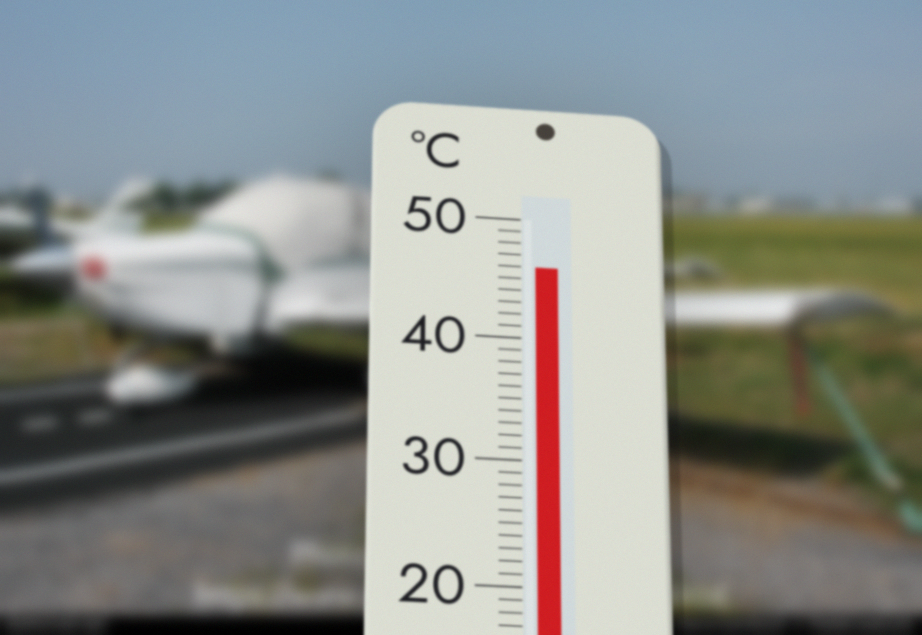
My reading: 46 °C
